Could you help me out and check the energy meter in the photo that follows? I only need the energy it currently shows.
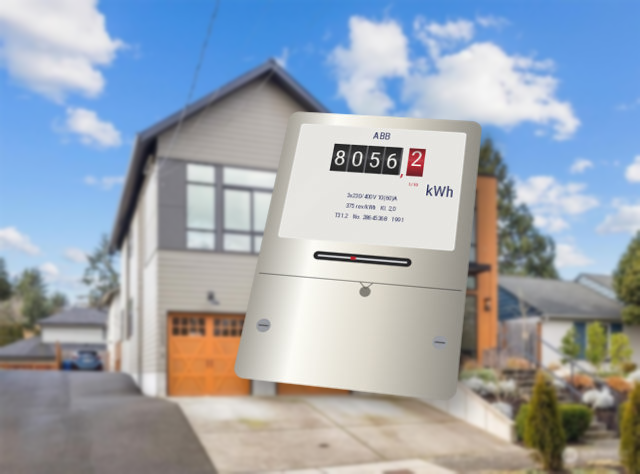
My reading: 8056.2 kWh
